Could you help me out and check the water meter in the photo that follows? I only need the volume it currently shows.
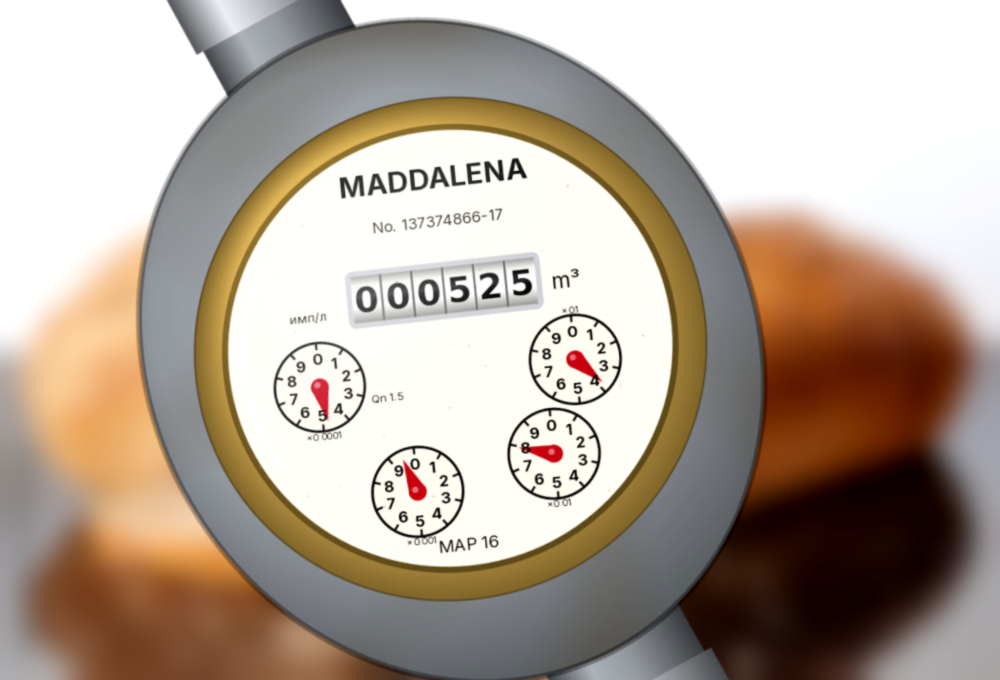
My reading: 525.3794 m³
